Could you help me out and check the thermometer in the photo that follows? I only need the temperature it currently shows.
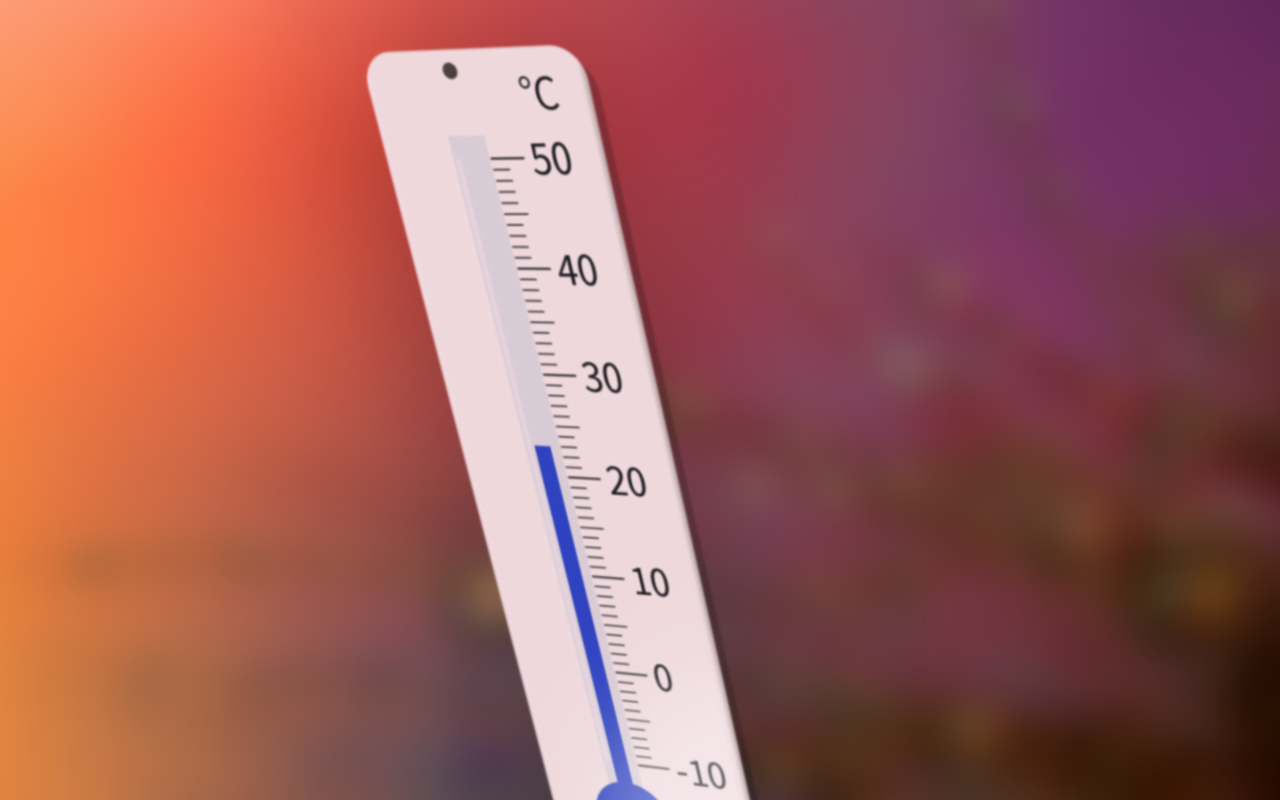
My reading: 23 °C
